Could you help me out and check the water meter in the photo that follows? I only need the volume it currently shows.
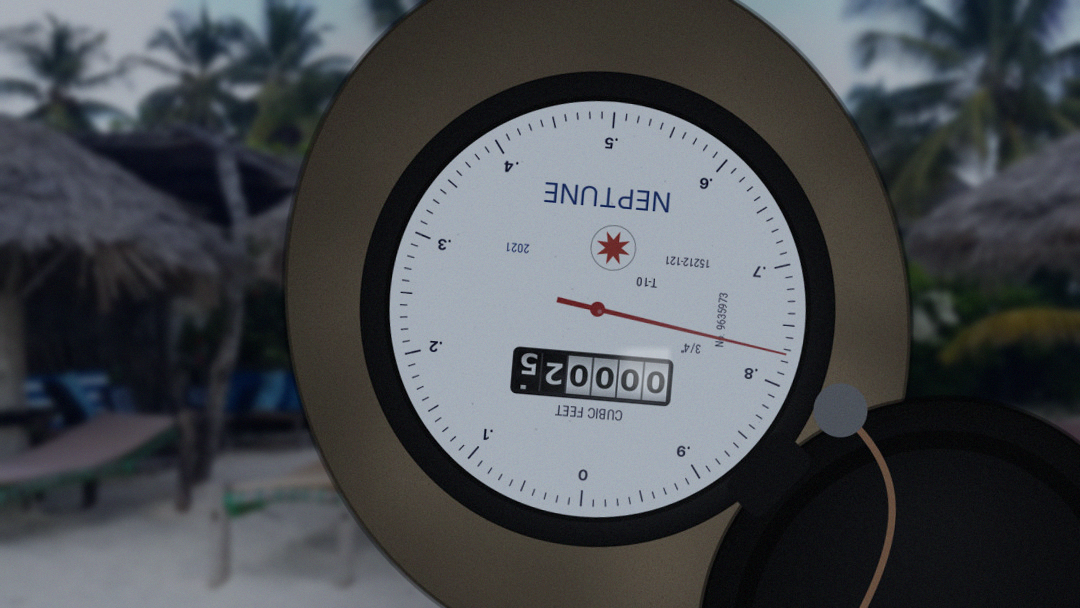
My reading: 24.77 ft³
